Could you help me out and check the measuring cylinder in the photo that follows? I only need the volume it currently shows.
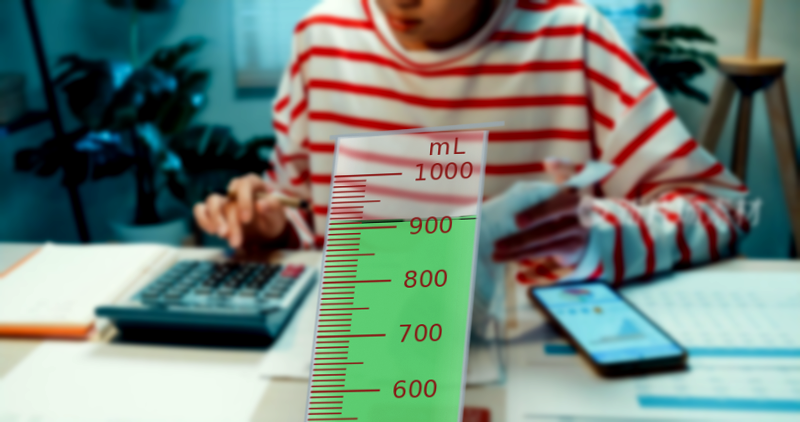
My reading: 910 mL
